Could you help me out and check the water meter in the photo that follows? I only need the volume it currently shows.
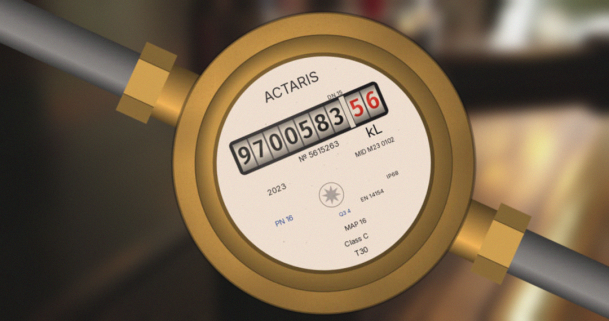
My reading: 9700583.56 kL
